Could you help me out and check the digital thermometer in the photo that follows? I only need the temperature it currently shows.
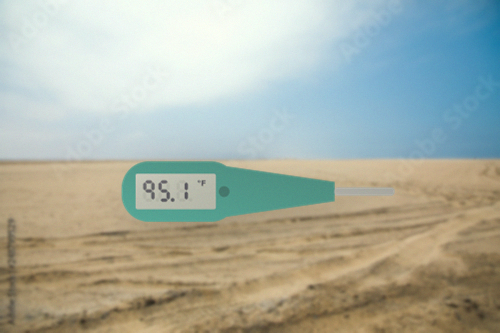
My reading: 95.1 °F
